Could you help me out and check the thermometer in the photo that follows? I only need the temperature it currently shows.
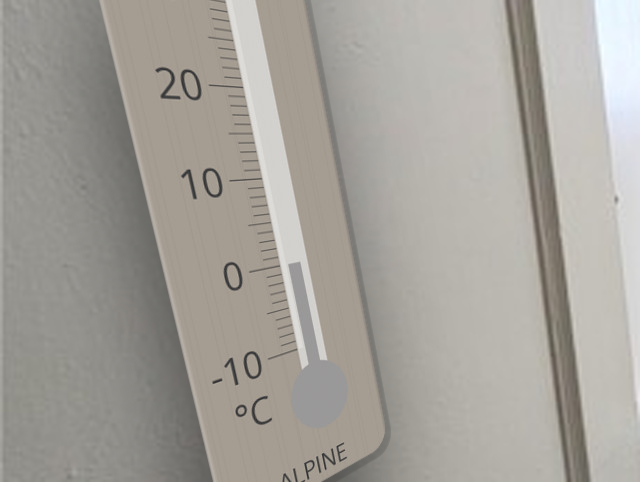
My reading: 0 °C
